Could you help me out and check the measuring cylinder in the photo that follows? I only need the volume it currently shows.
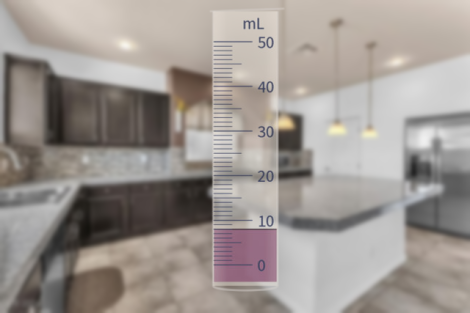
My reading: 8 mL
